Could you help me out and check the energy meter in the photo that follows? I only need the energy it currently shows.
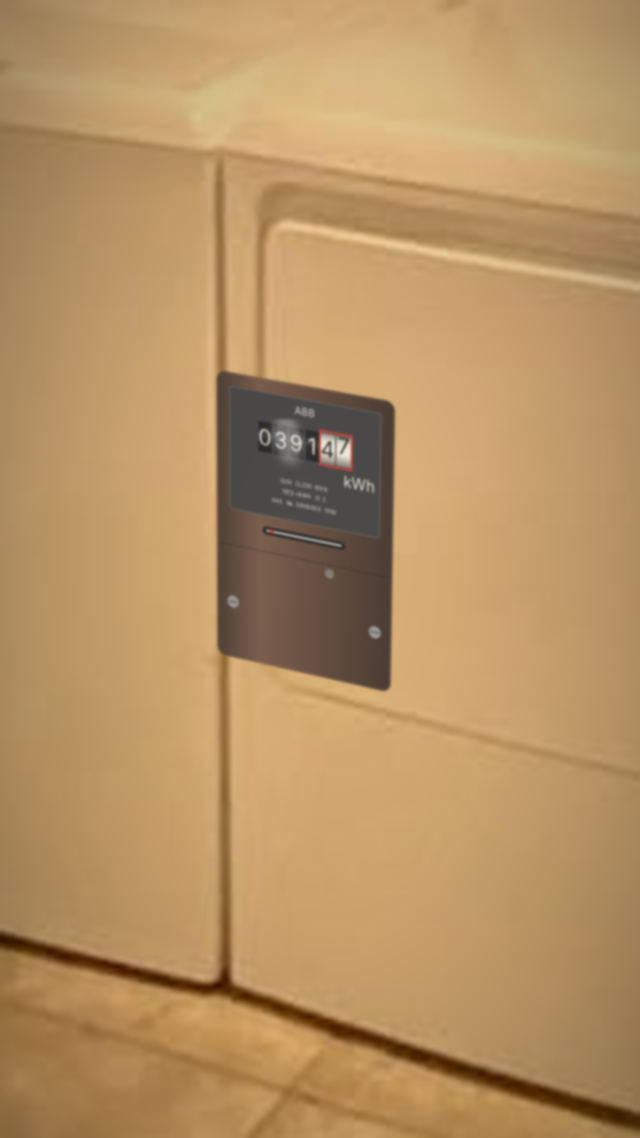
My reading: 391.47 kWh
